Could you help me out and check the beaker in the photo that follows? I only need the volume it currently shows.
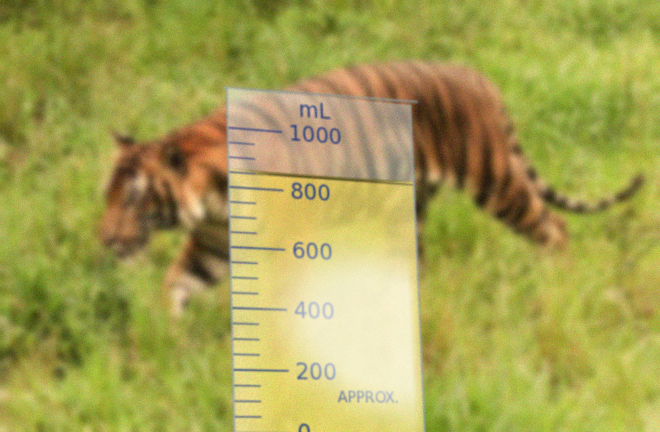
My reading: 850 mL
